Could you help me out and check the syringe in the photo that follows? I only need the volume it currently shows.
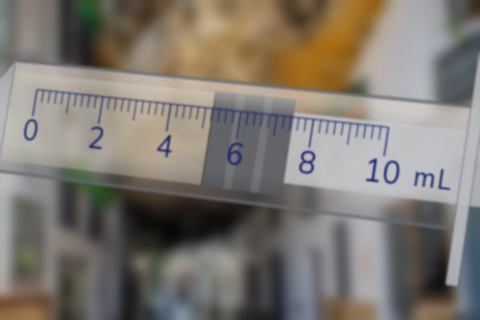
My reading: 5.2 mL
